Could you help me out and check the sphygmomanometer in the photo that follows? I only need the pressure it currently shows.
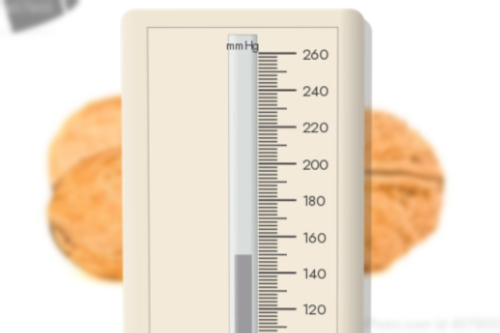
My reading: 150 mmHg
